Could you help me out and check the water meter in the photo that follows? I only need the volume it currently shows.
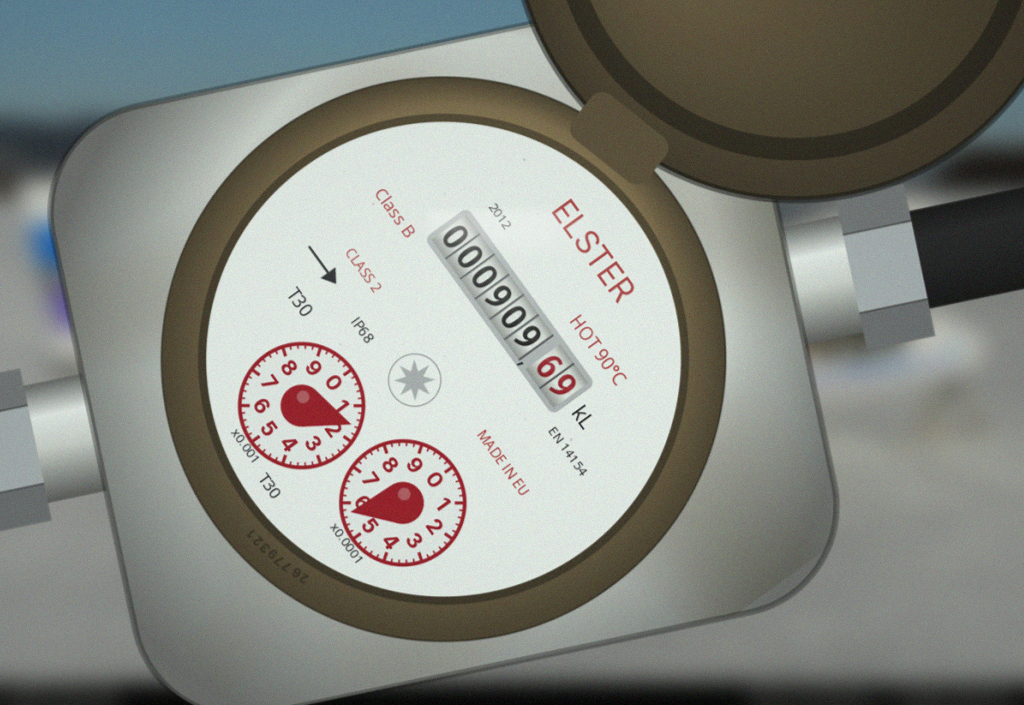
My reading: 909.6915 kL
